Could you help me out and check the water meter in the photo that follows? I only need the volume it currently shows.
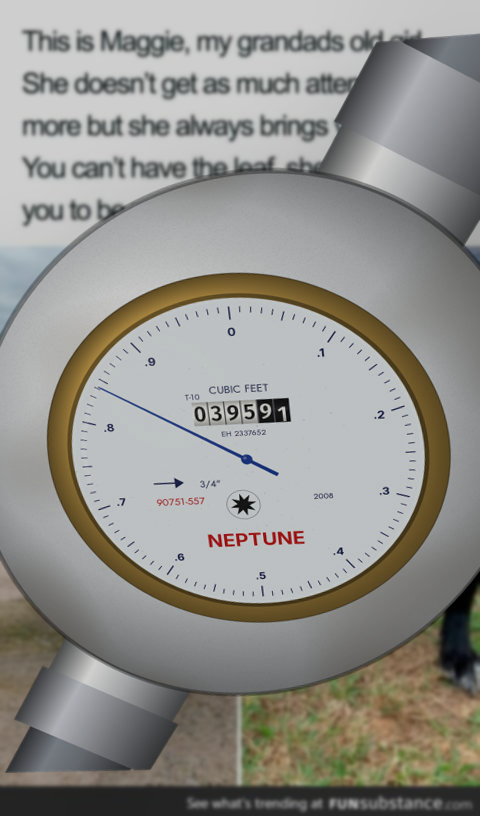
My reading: 39590.84 ft³
